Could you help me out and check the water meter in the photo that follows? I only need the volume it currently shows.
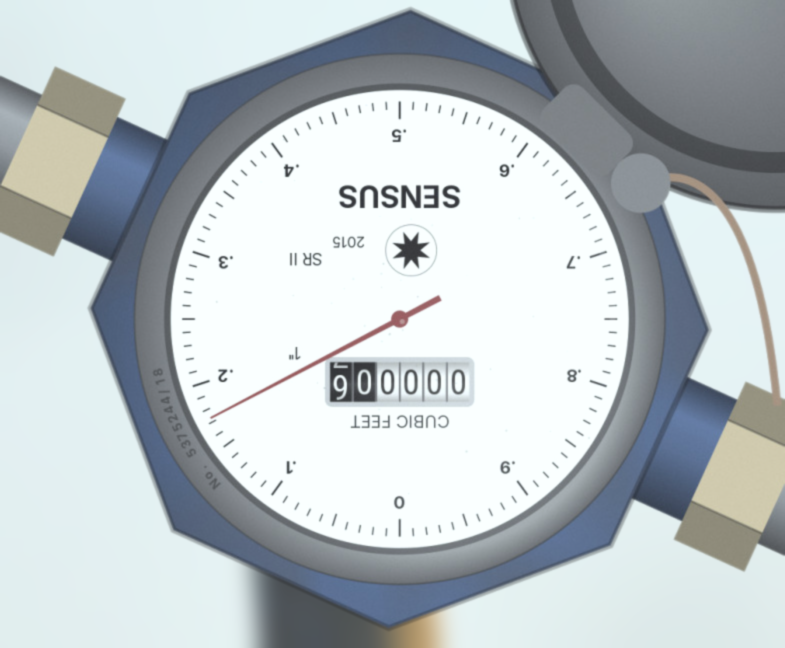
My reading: 6.17 ft³
